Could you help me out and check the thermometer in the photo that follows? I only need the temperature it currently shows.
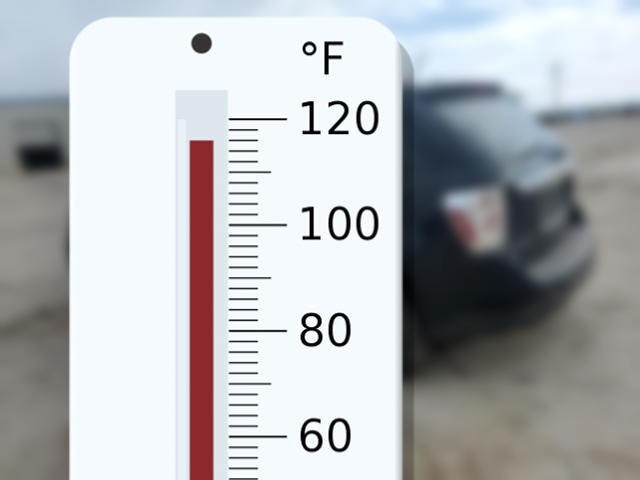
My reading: 116 °F
